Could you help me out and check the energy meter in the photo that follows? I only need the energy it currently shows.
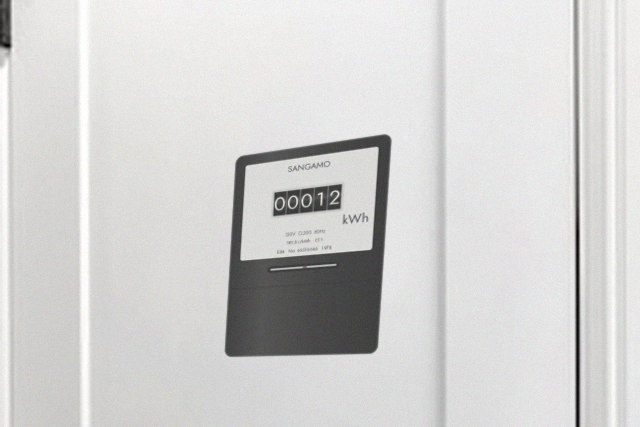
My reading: 12 kWh
